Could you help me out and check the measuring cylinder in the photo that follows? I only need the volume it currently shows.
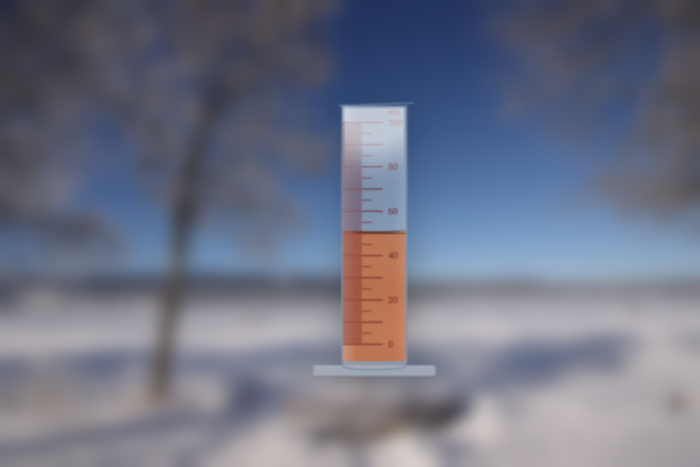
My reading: 50 mL
